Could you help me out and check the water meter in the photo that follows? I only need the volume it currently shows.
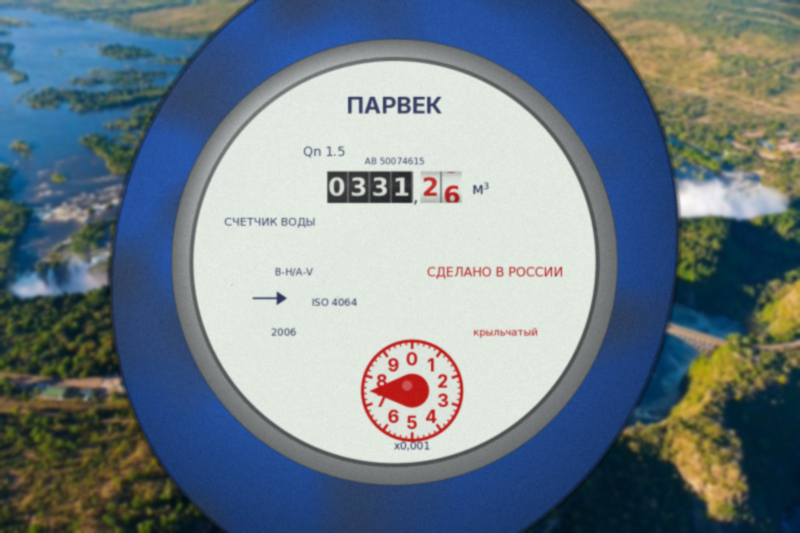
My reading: 331.257 m³
